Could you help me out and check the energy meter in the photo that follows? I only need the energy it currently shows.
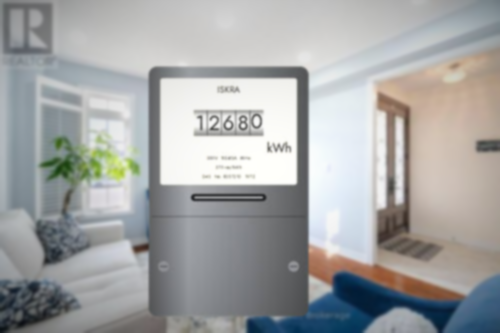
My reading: 12680 kWh
